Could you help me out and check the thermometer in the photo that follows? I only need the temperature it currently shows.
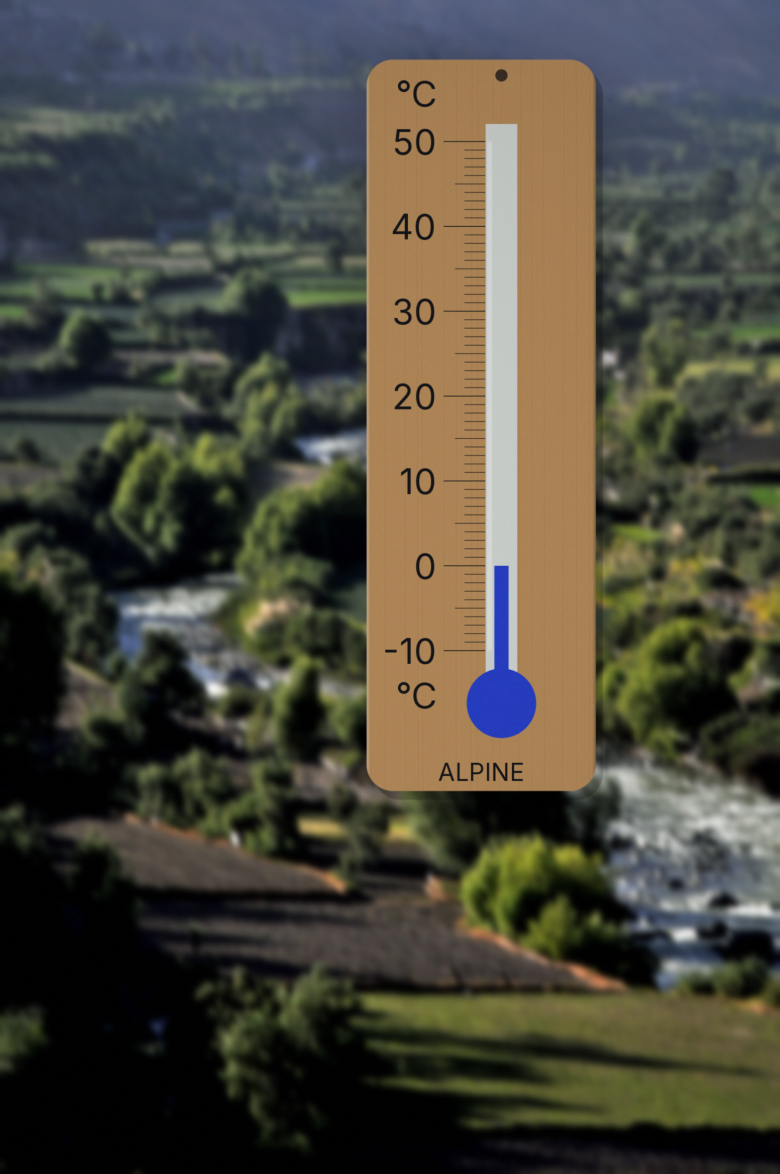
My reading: 0 °C
